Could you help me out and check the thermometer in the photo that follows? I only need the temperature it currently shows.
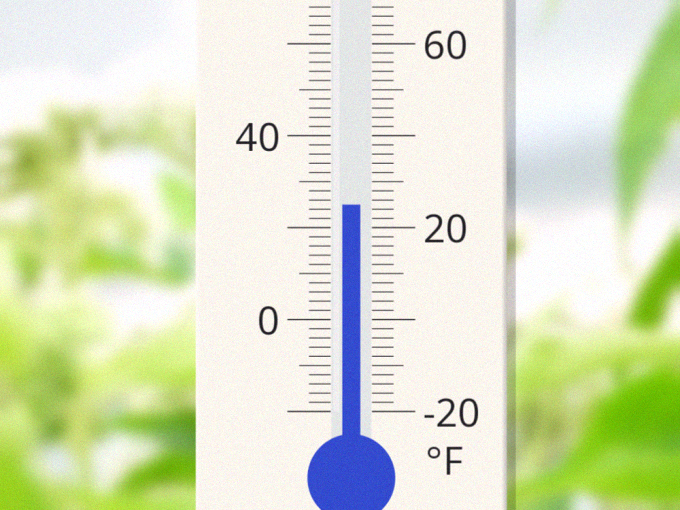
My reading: 25 °F
